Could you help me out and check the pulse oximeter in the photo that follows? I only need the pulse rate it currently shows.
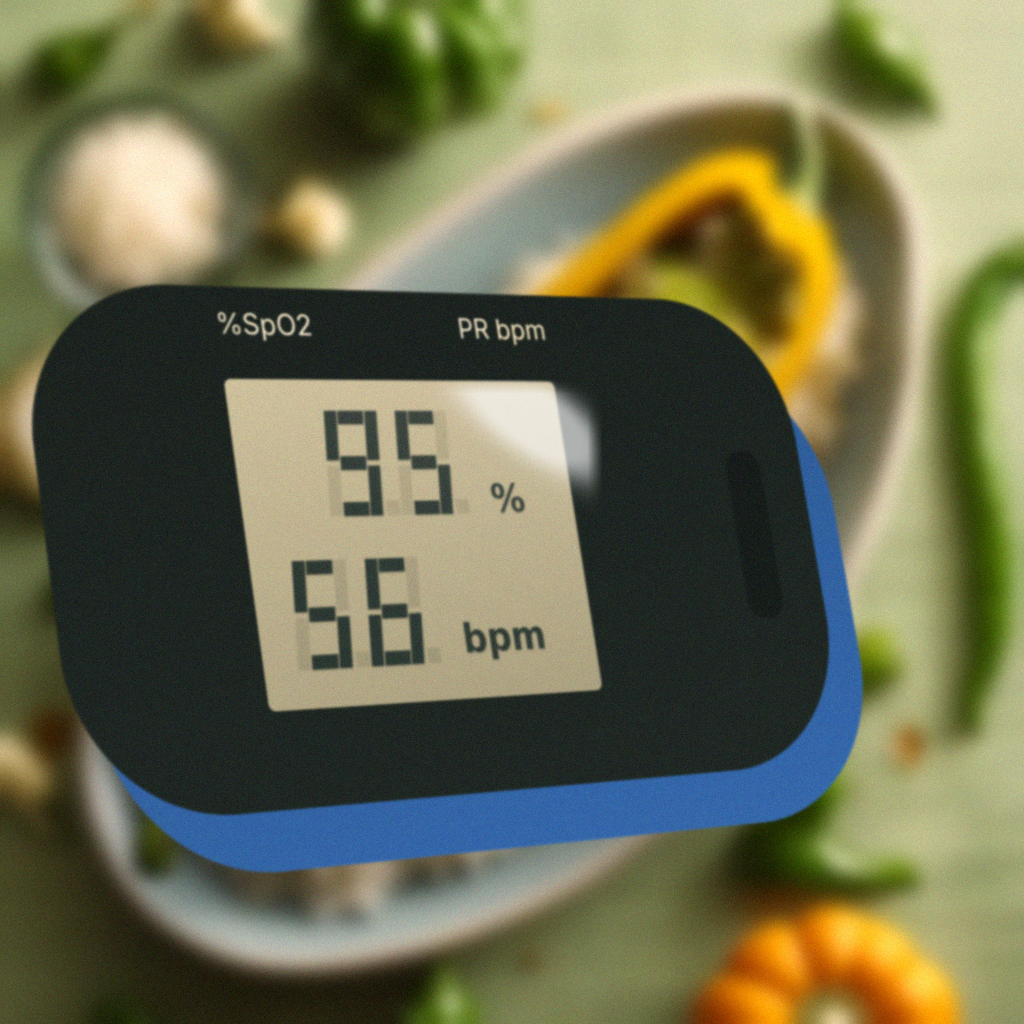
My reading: 56 bpm
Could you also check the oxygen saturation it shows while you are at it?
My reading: 95 %
